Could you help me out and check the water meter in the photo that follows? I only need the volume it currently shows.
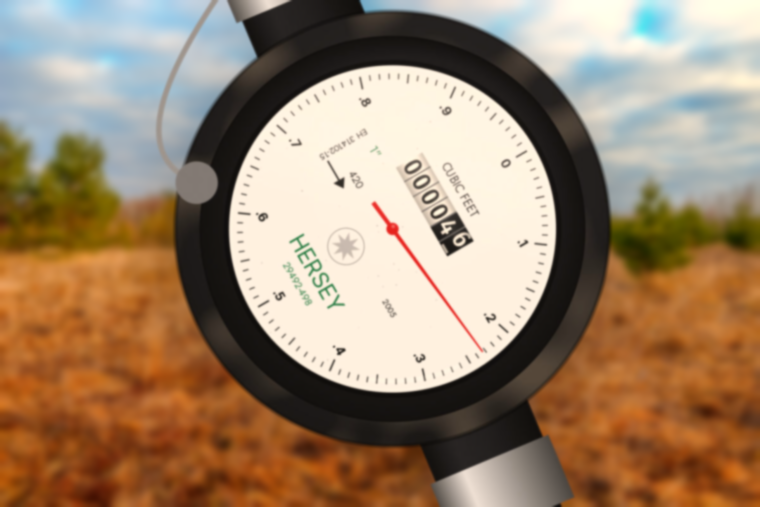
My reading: 46.23 ft³
